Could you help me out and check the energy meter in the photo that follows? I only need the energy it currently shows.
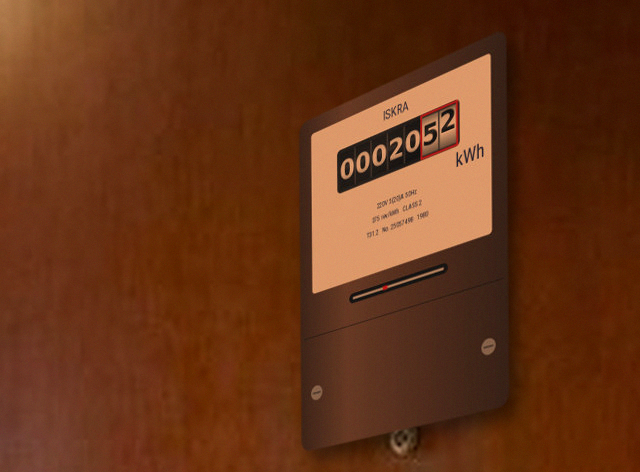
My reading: 20.52 kWh
